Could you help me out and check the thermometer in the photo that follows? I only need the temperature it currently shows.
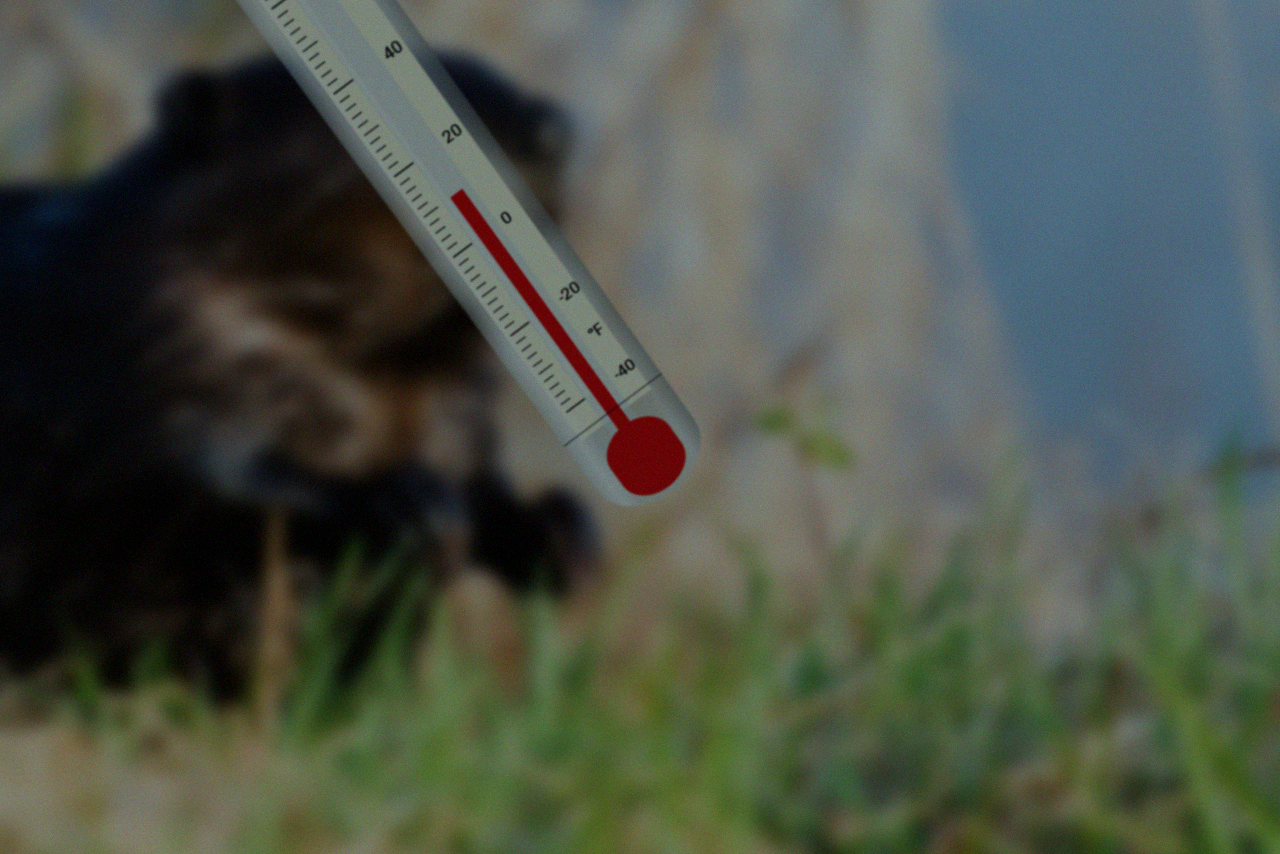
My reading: 10 °F
